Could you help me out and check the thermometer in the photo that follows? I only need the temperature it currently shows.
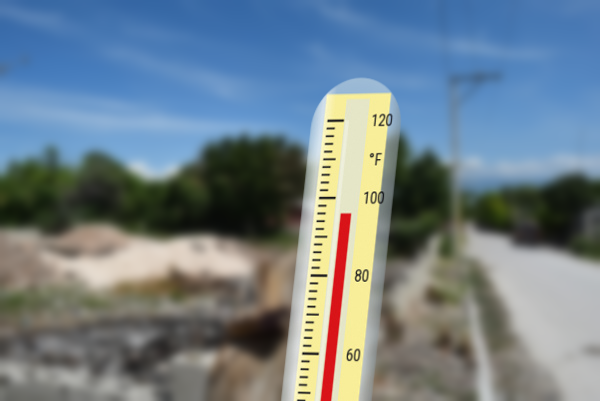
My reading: 96 °F
